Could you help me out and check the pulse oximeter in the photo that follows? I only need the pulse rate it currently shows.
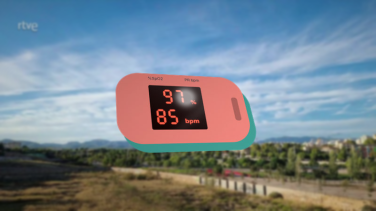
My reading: 85 bpm
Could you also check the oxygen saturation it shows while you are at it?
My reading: 97 %
